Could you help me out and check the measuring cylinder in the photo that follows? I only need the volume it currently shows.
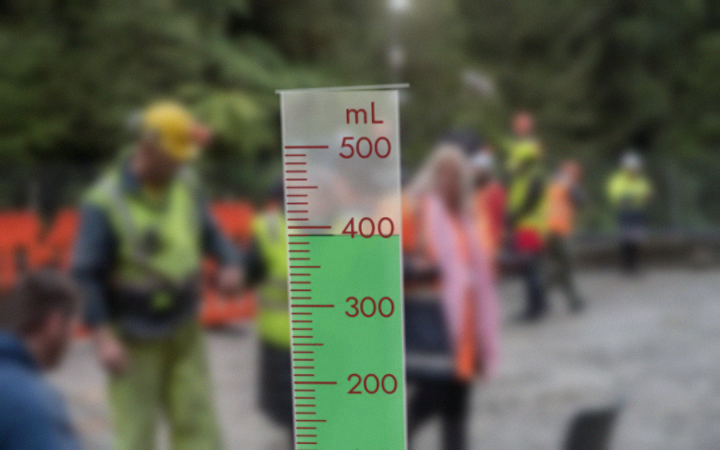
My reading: 390 mL
